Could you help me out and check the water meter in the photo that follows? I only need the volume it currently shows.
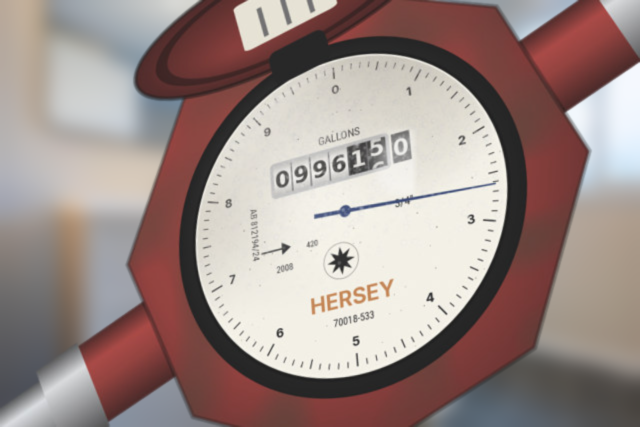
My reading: 996152.6 gal
